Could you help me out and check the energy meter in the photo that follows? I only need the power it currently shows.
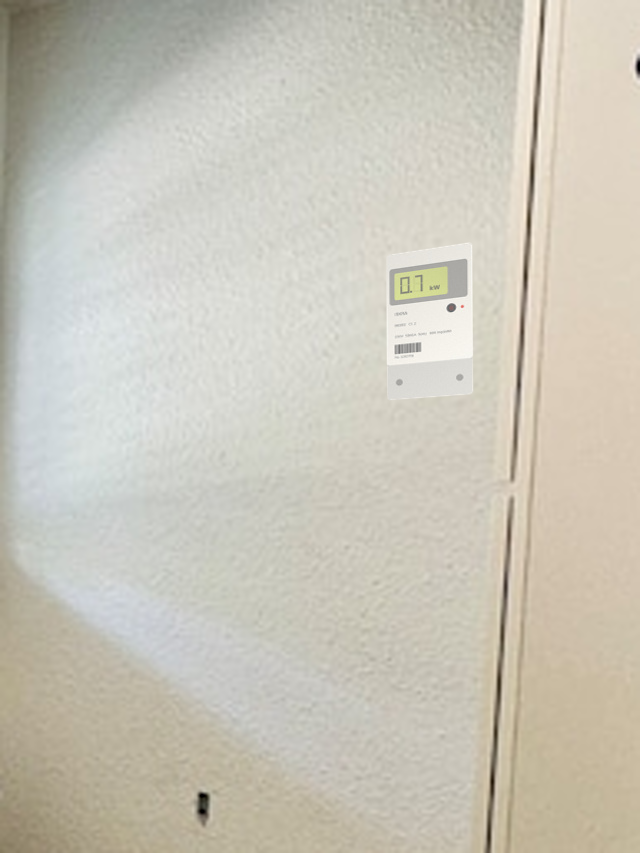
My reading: 0.7 kW
